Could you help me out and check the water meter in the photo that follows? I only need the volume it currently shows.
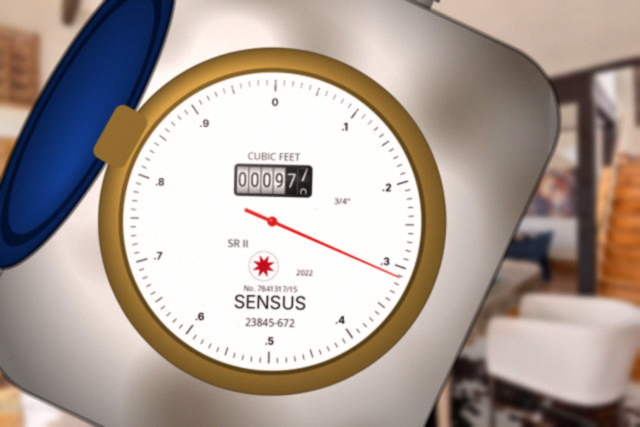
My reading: 977.31 ft³
